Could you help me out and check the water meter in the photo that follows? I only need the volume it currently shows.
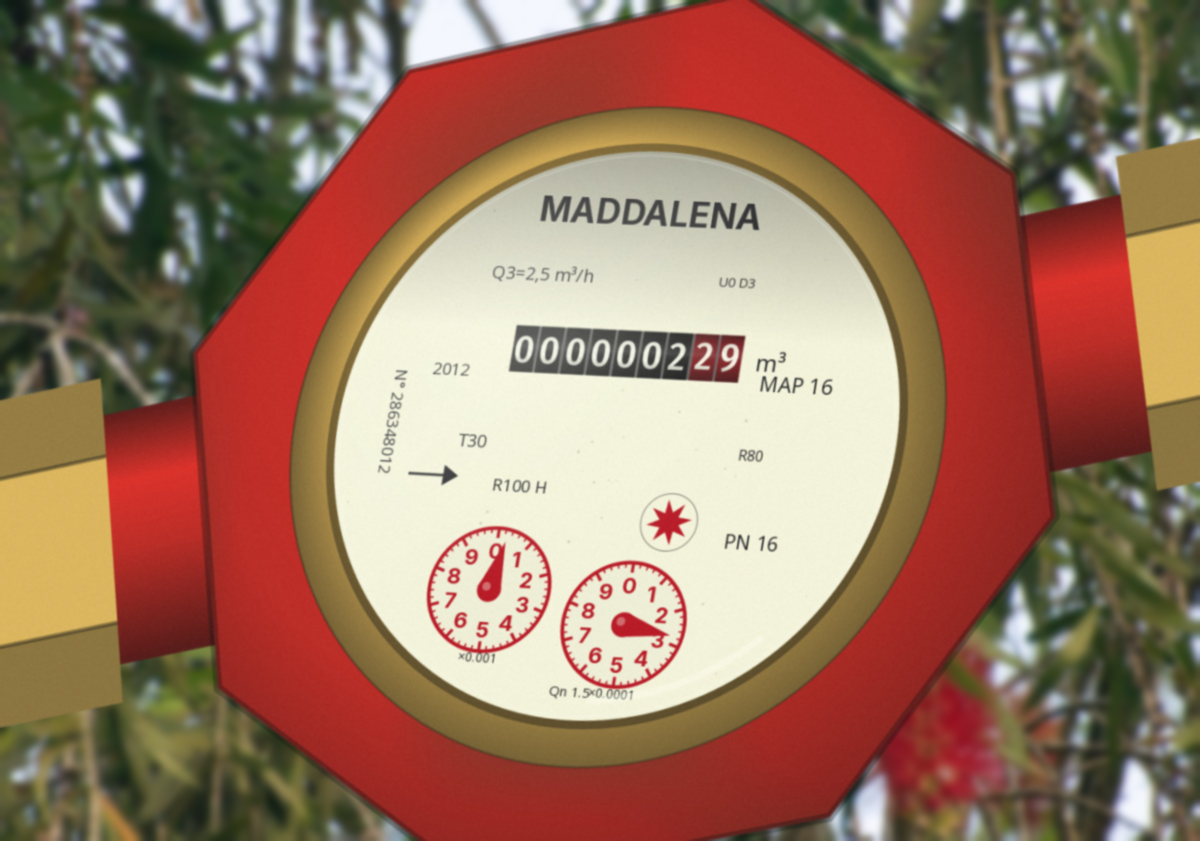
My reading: 2.2902 m³
